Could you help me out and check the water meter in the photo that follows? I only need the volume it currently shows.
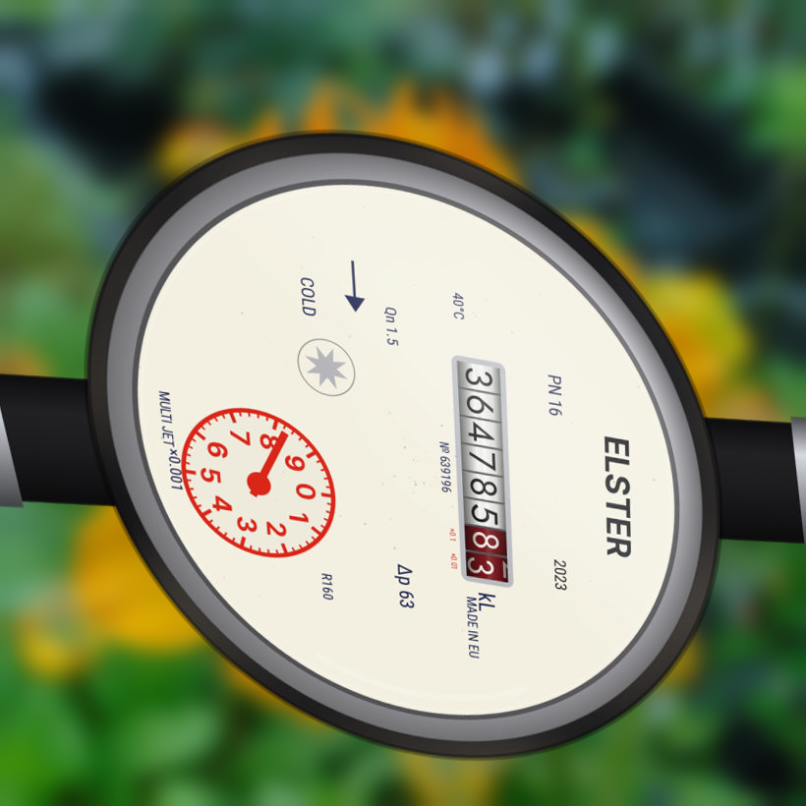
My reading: 364785.828 kL
